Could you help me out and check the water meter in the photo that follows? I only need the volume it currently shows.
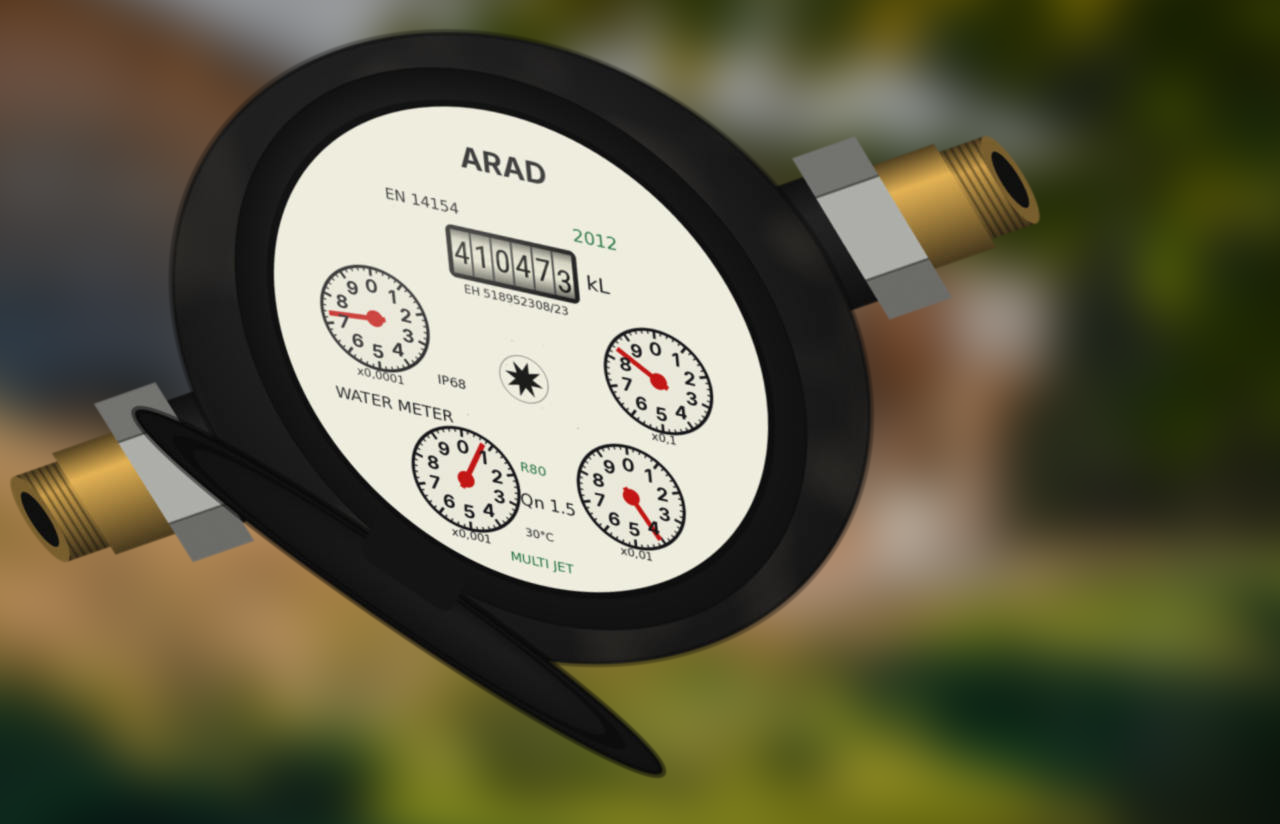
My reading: 410472.8407 kL
